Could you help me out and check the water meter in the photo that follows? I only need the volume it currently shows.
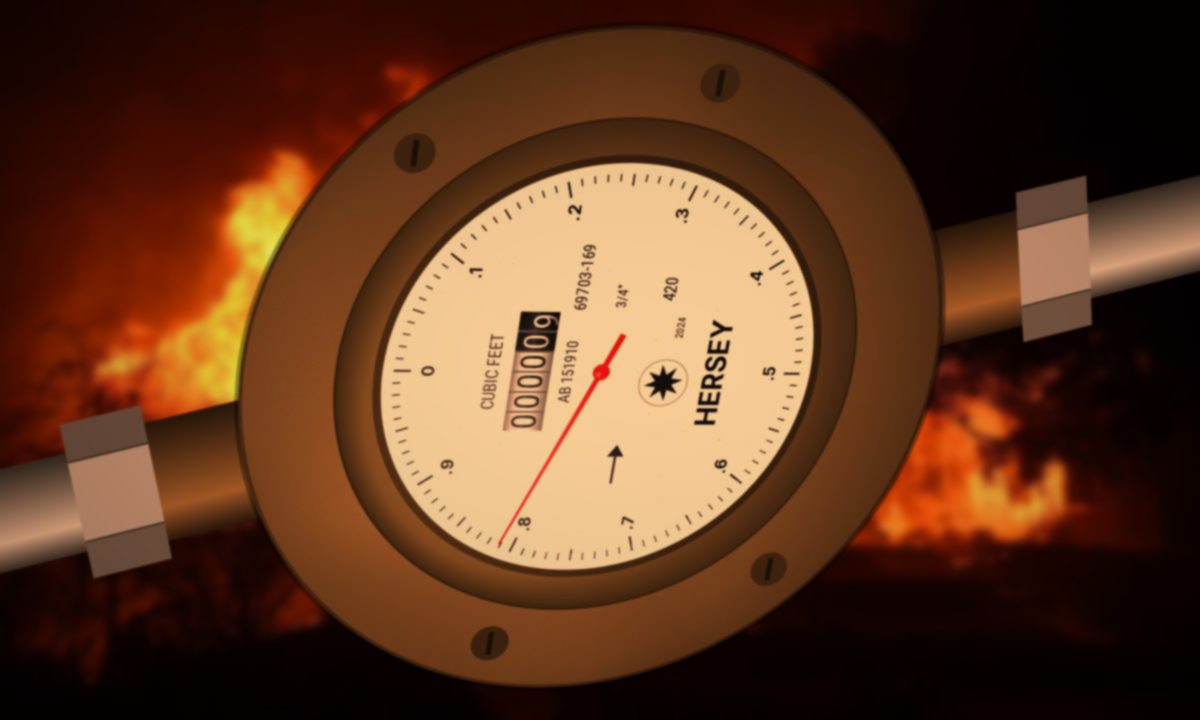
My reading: 8.81 ft³
